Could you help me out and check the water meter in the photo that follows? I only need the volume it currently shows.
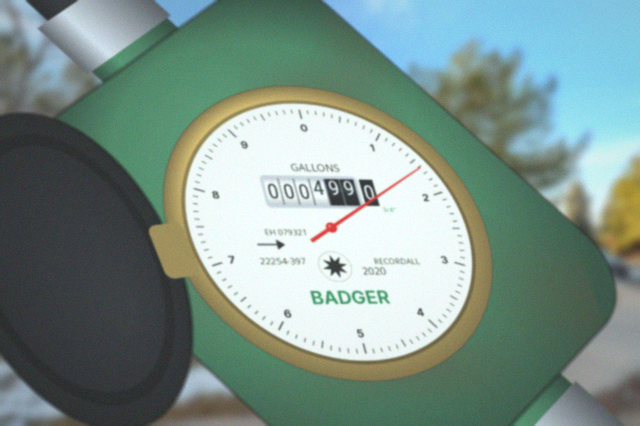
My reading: 4991.6 gal
